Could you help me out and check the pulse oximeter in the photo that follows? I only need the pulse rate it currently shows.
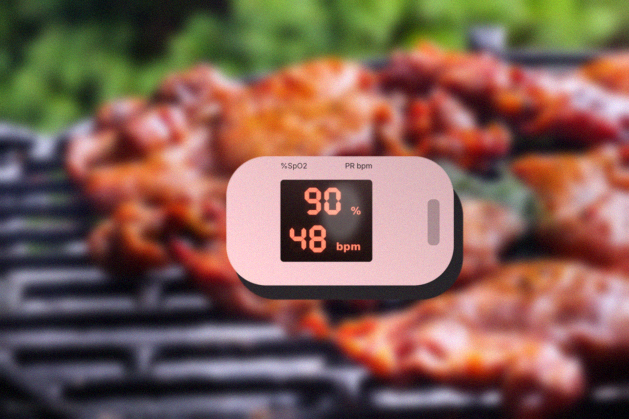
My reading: 48 bpm
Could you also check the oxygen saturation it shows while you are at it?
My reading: 90 %
